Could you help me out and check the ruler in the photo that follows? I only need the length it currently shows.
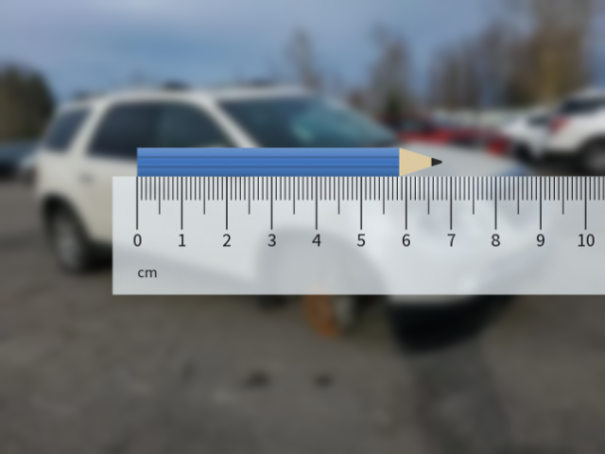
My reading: 6.8 cm
